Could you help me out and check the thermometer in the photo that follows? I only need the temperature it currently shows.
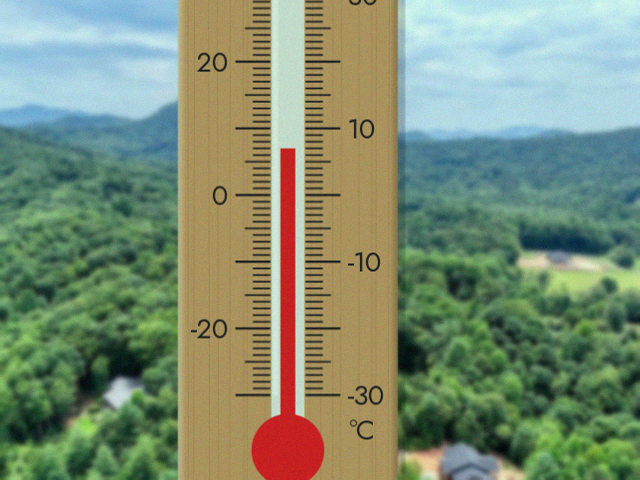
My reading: 7 °C
